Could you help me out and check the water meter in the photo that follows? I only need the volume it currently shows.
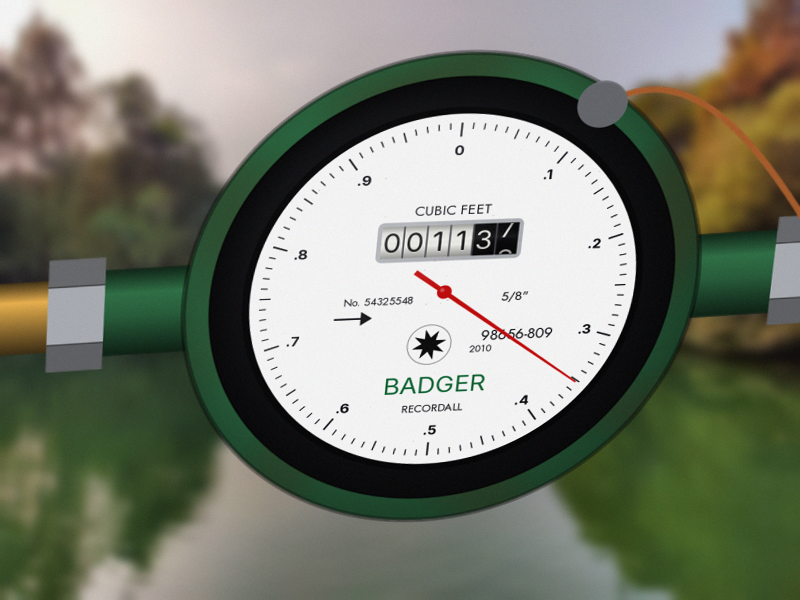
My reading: 1137.35 ft³
